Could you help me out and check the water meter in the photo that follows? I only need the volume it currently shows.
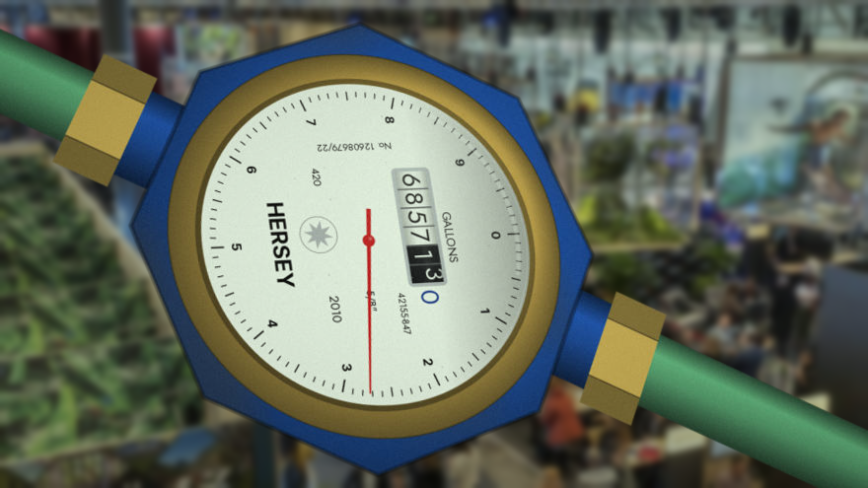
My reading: 6857132.7 gal
